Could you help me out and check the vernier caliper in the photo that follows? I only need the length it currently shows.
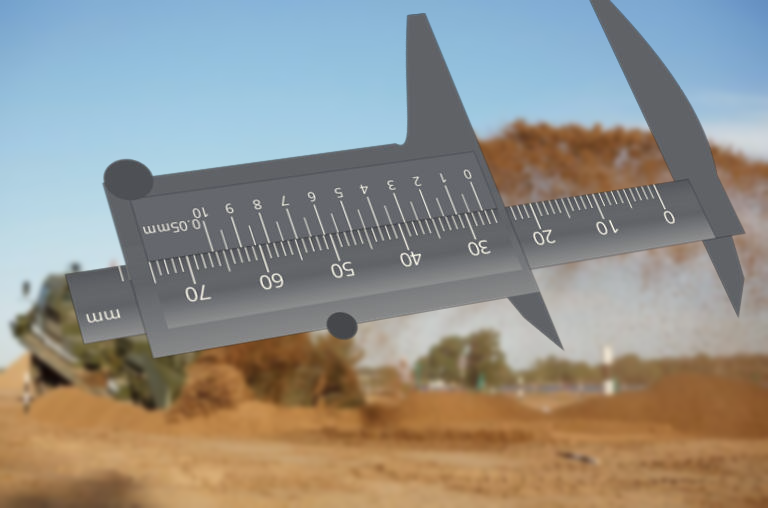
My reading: 27.4 mm
